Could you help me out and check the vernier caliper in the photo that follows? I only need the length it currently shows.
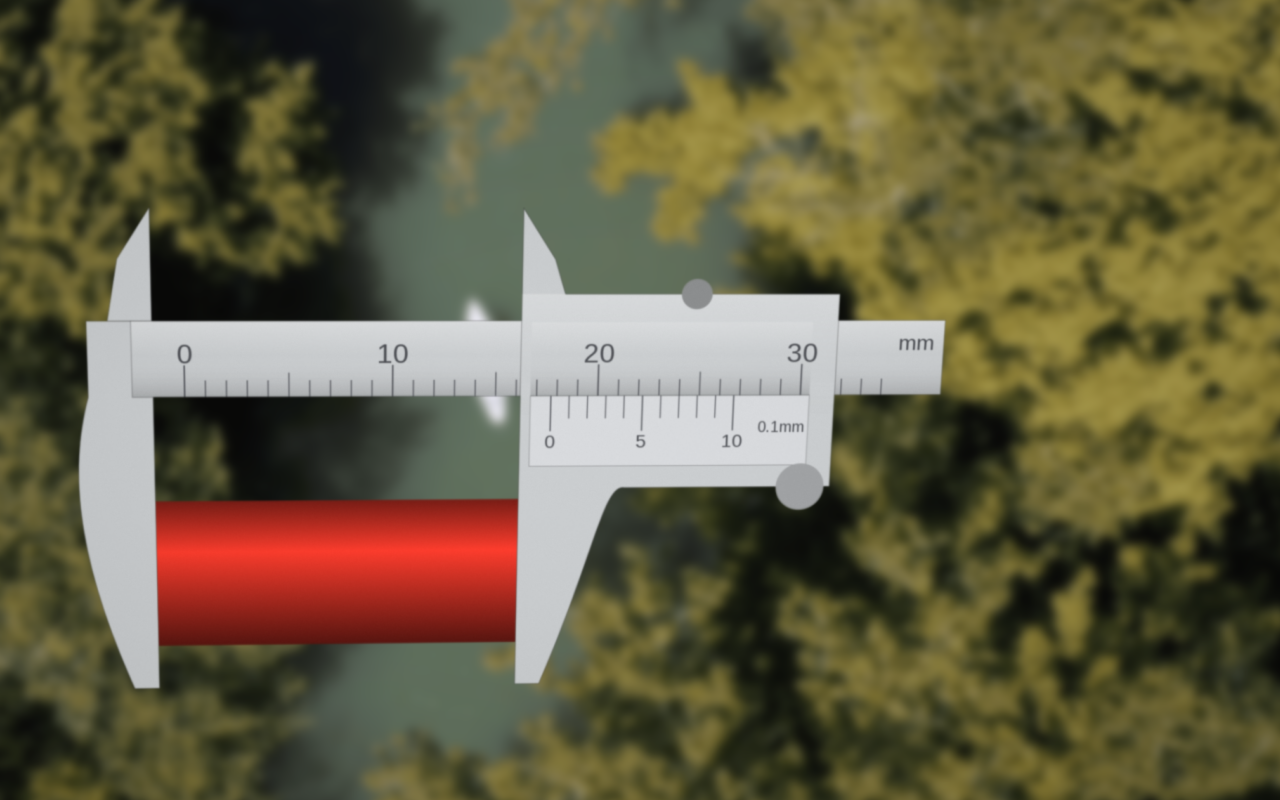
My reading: 17.7 mm
